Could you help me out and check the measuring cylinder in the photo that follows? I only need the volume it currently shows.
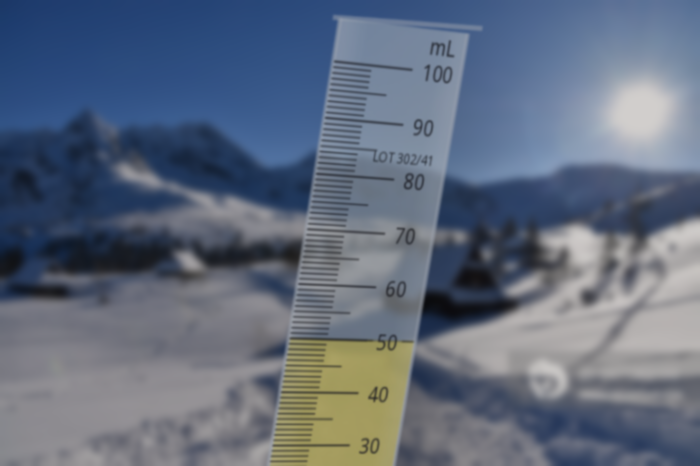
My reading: 50 mL
